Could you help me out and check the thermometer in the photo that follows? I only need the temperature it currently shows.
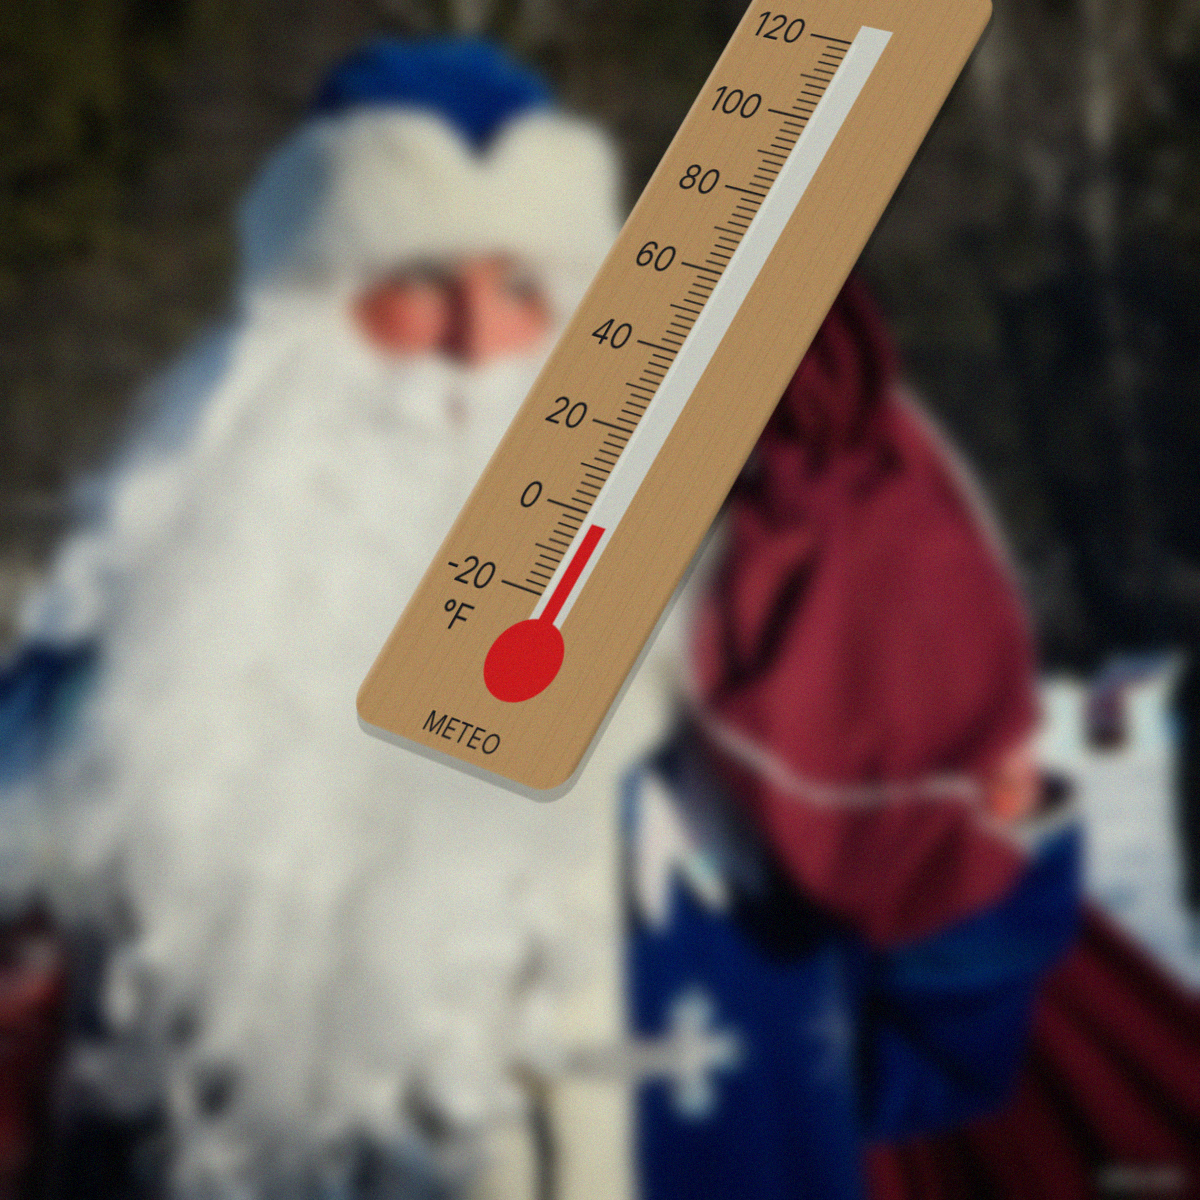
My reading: -2 °F
